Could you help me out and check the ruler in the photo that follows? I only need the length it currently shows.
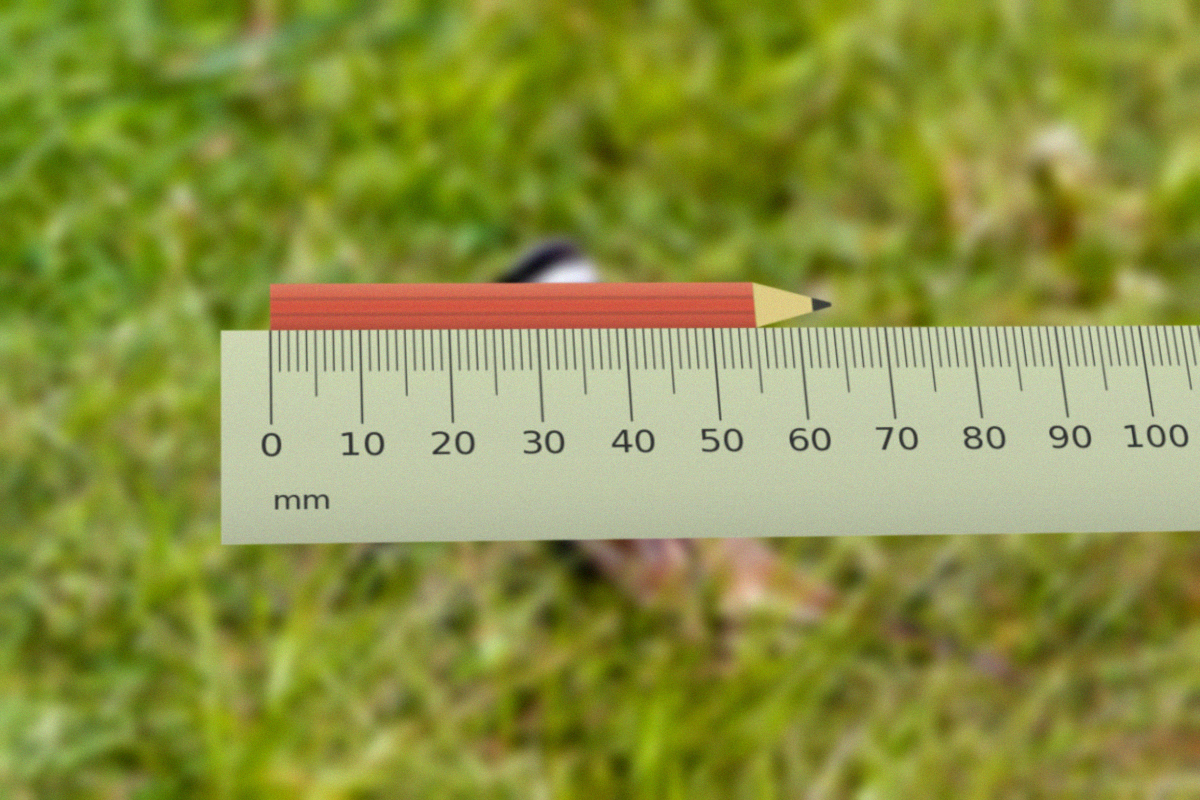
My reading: 64 mm
